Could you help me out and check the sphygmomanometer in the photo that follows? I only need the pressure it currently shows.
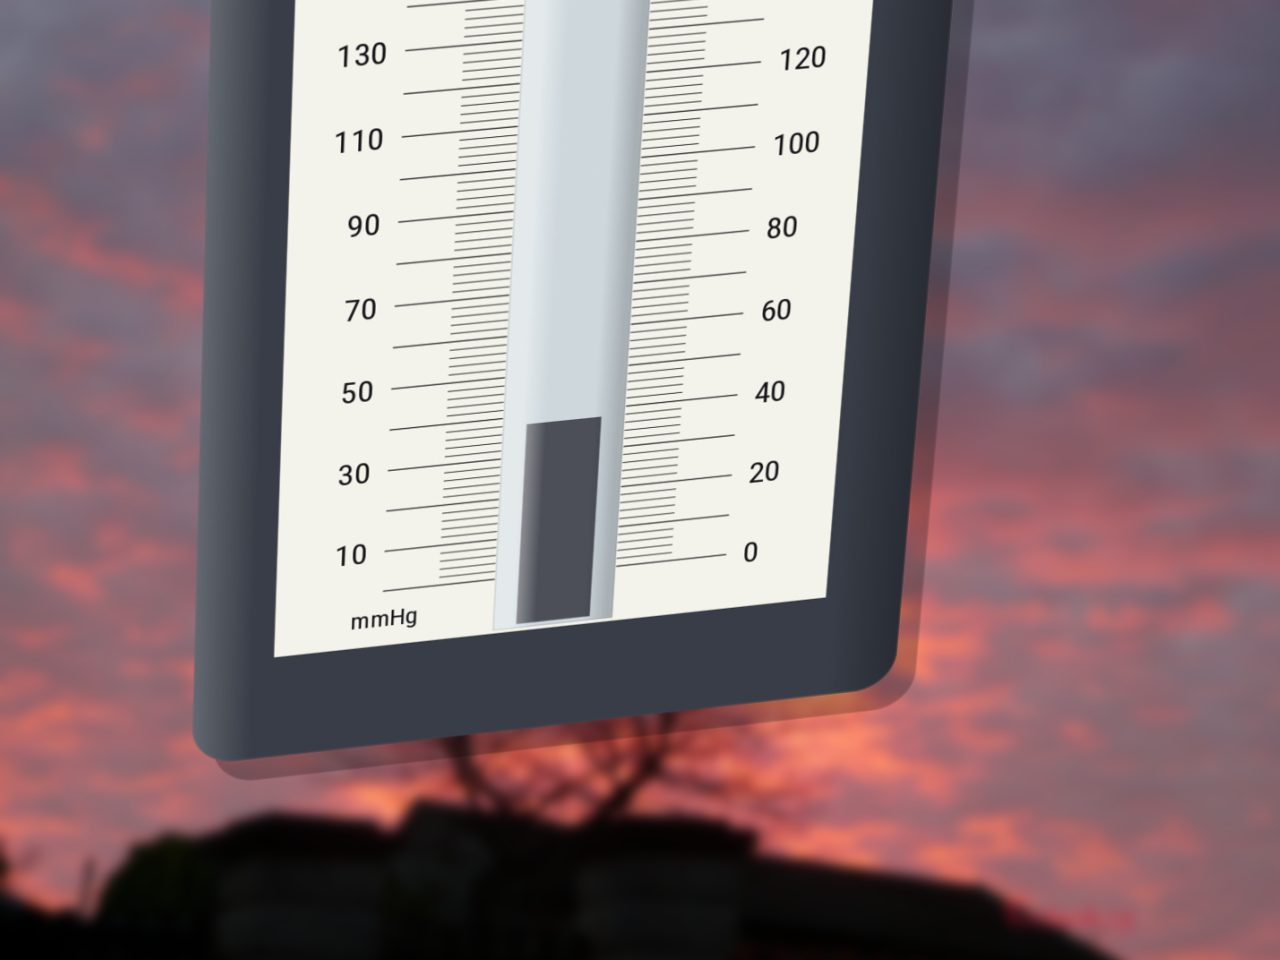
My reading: 38 mmHg
